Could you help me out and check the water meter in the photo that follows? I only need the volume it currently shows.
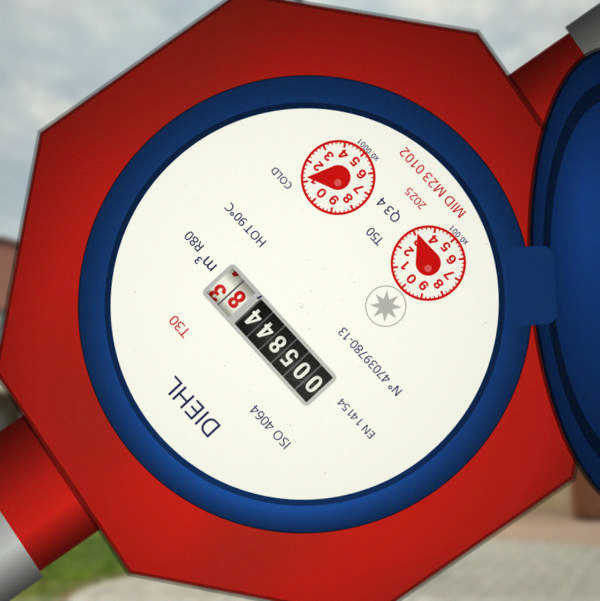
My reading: 5844.8331 m³
